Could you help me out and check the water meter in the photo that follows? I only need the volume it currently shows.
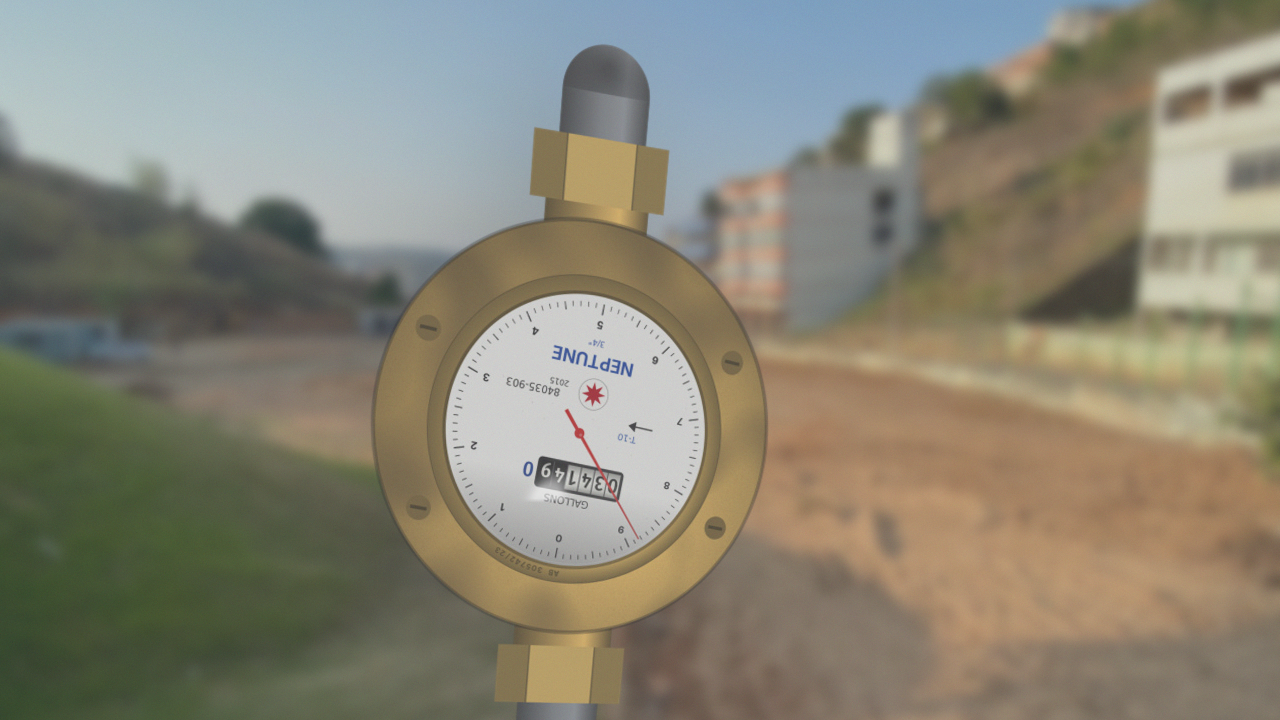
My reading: 341488.8 gal
